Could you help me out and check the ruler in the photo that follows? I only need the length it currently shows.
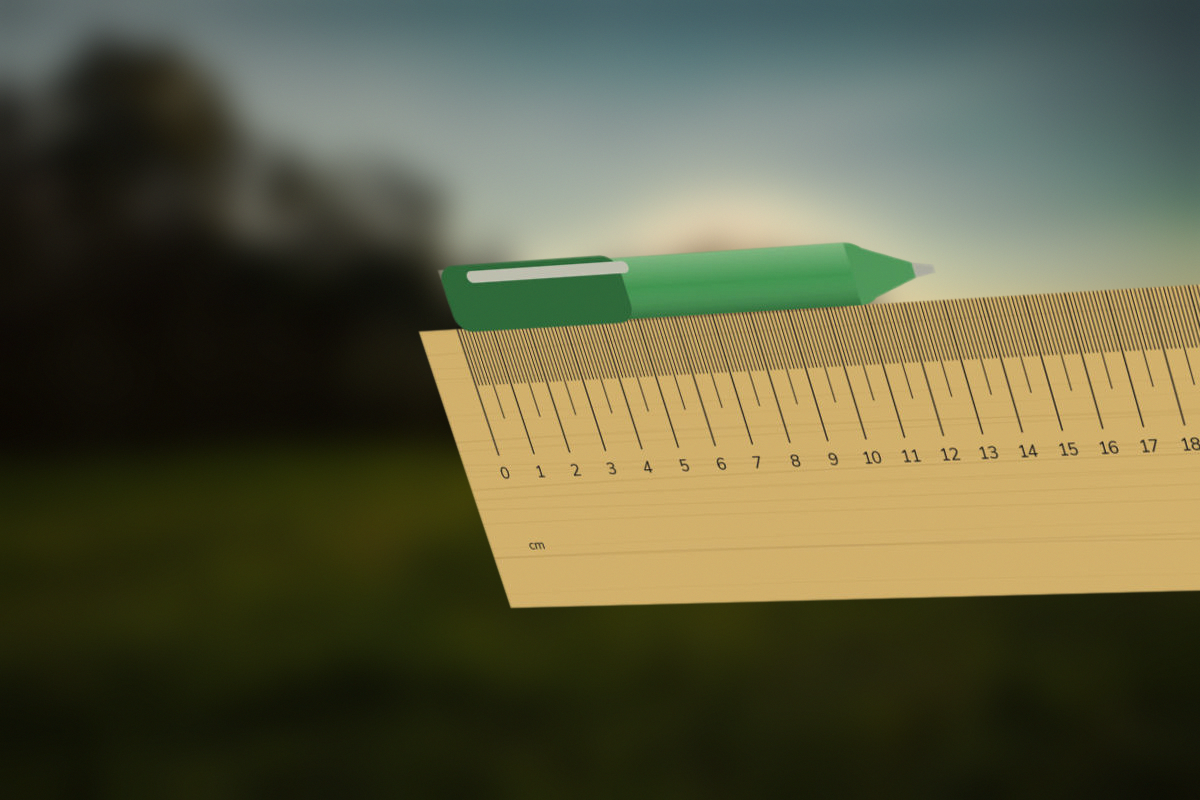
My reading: 13 cm
